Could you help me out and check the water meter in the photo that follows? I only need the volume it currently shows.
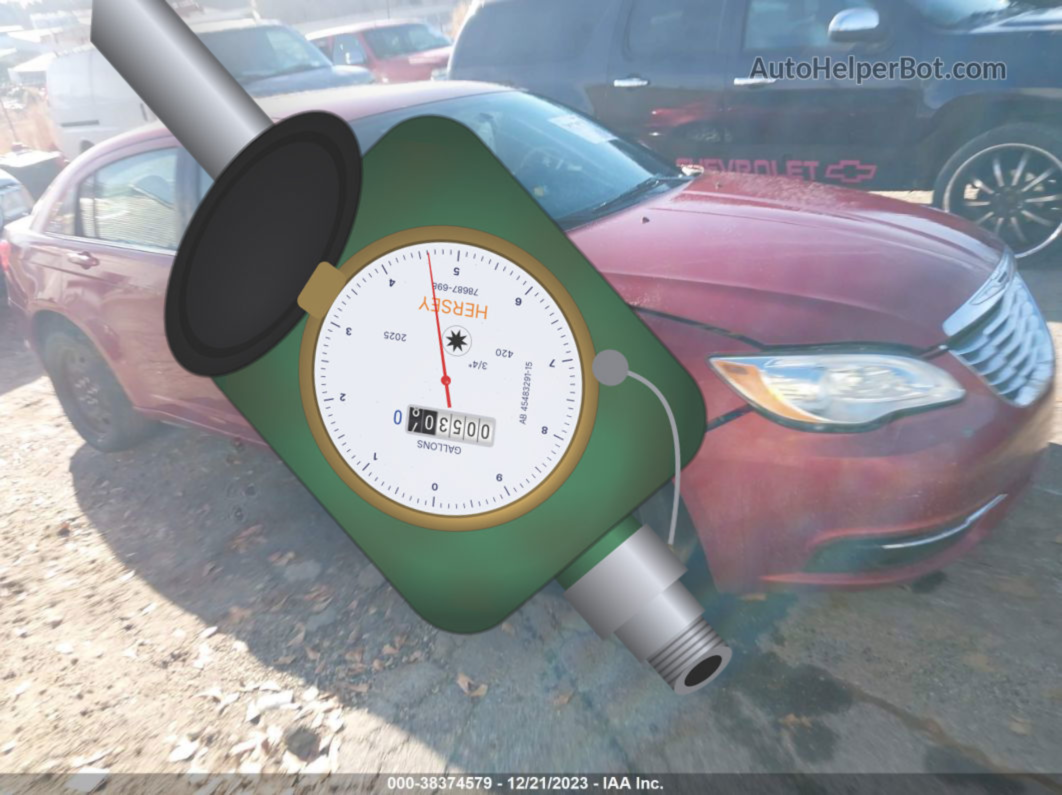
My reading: 53074.6 gal
